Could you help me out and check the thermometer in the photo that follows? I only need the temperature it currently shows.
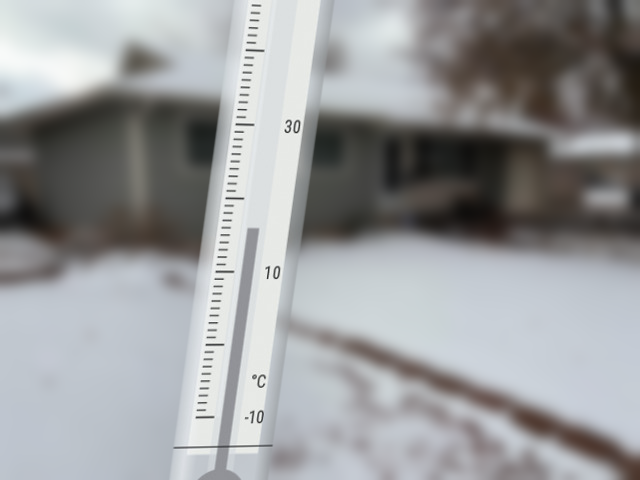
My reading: 16 °C
